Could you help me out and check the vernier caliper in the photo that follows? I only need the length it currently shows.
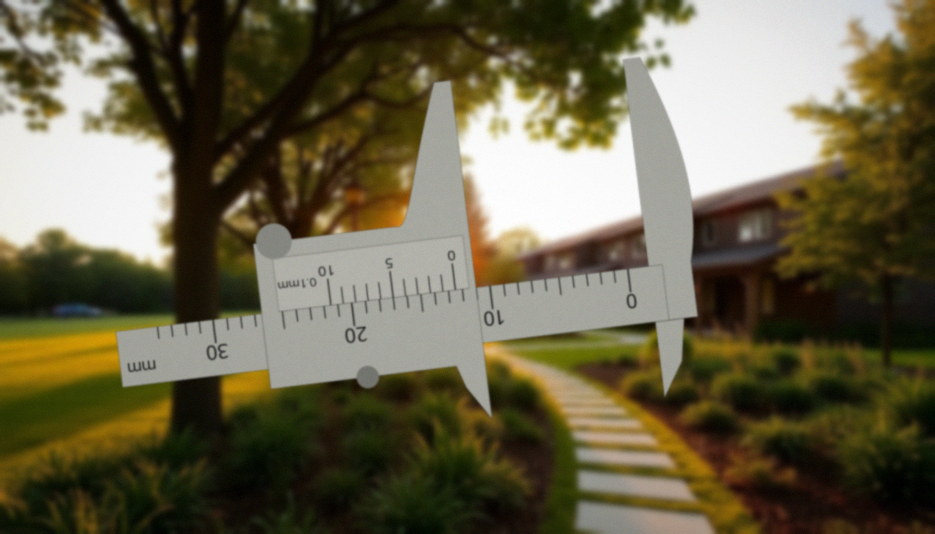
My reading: 12.5 mm
